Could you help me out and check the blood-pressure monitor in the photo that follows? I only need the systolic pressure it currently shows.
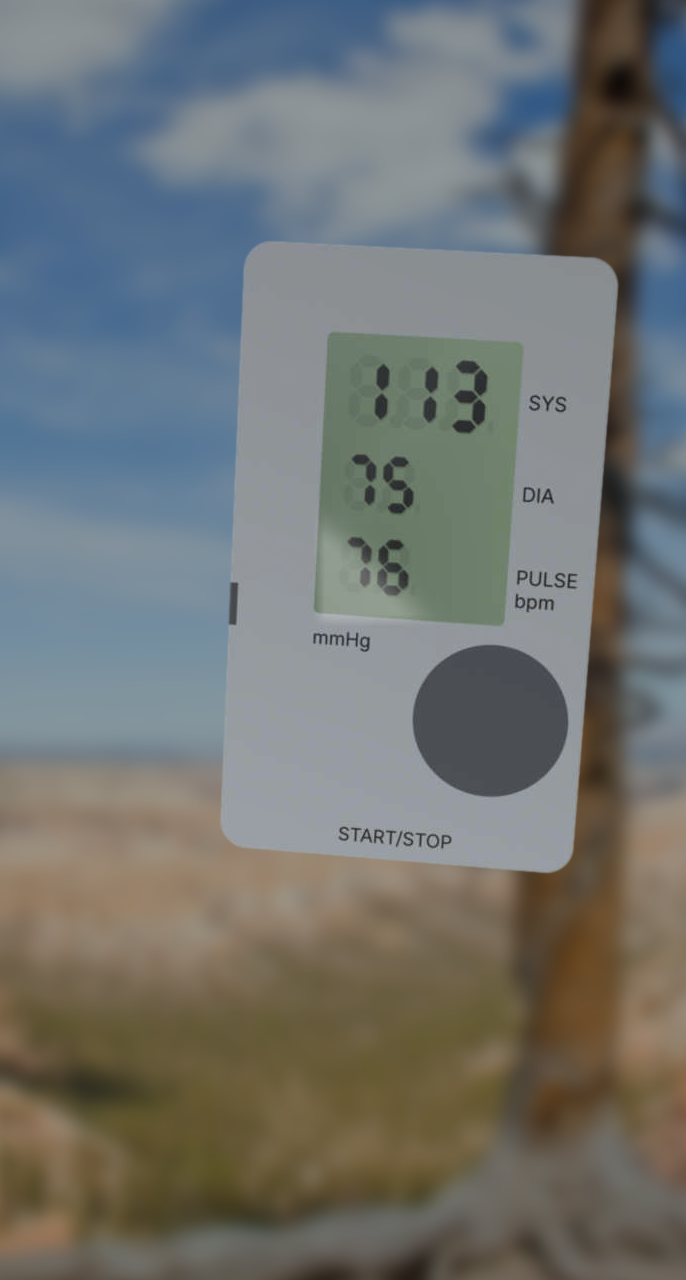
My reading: 113 mmHg
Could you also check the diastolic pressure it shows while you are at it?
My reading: 75 mmHg
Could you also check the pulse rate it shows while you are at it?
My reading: 76 bpm
